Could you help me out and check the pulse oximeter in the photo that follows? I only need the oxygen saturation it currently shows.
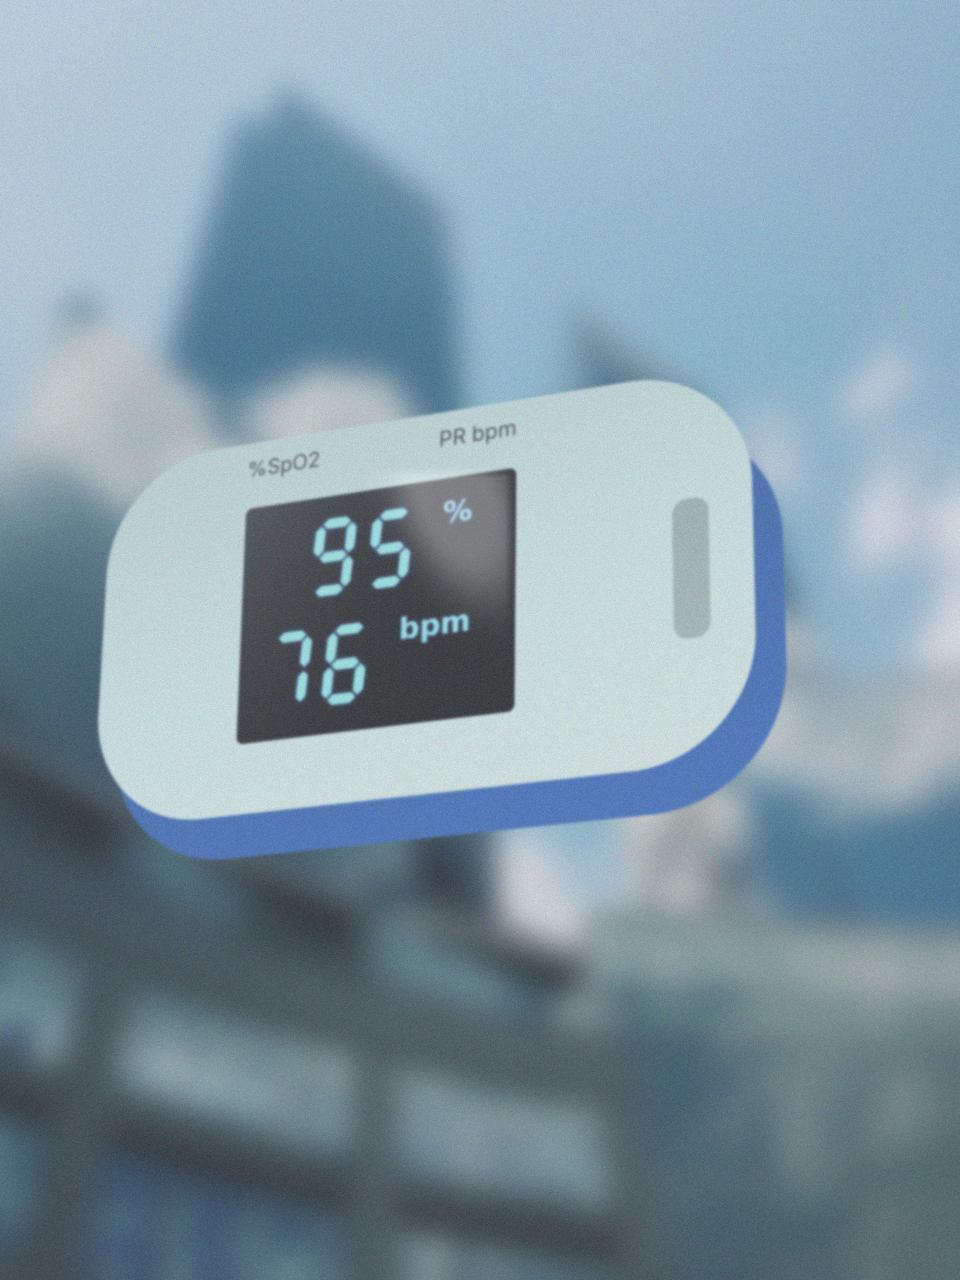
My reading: 95 %
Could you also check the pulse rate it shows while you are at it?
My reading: 76 bpm
